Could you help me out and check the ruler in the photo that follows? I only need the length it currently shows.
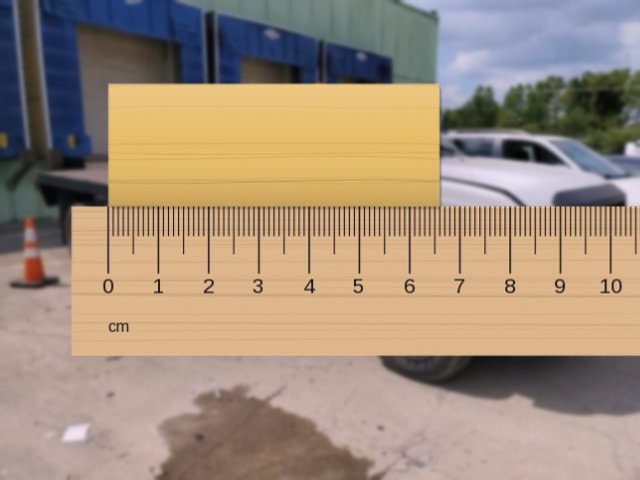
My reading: 6.6 cm
